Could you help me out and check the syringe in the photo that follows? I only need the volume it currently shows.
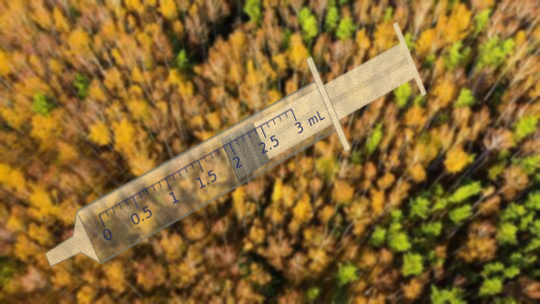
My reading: 1.9 mL
